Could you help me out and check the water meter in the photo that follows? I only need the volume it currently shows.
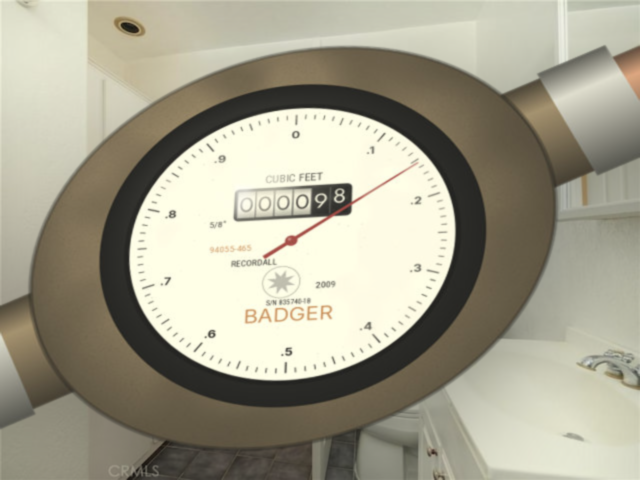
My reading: 98.15 ft³
